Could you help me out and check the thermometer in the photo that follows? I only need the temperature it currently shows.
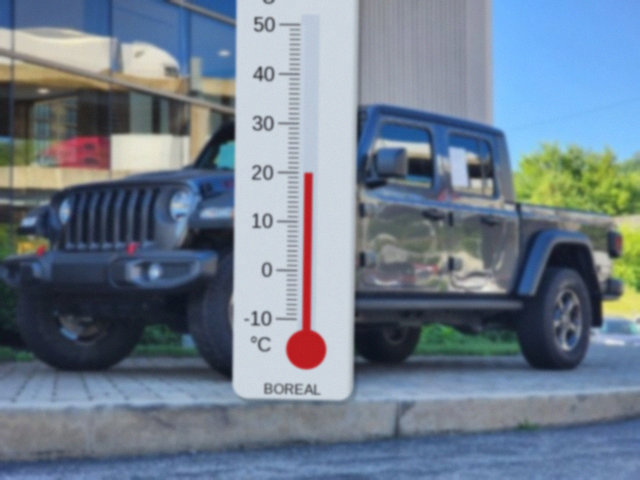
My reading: 20 °C
